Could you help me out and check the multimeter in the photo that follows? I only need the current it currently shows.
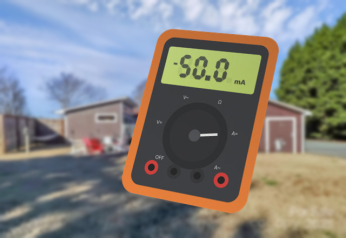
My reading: -50.0 mA
